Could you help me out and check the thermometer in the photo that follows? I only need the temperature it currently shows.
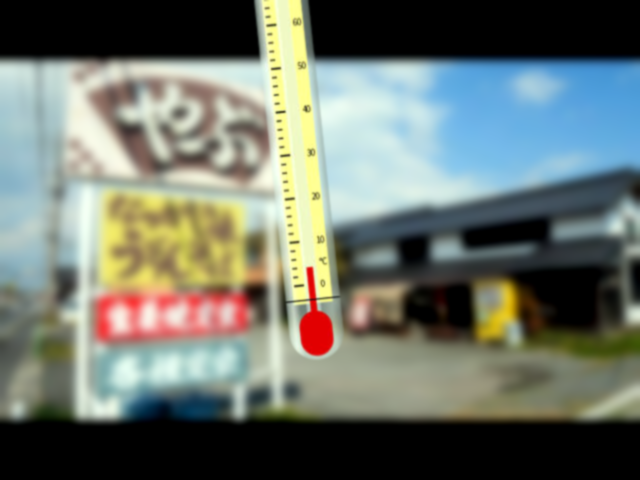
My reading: 4 °C
